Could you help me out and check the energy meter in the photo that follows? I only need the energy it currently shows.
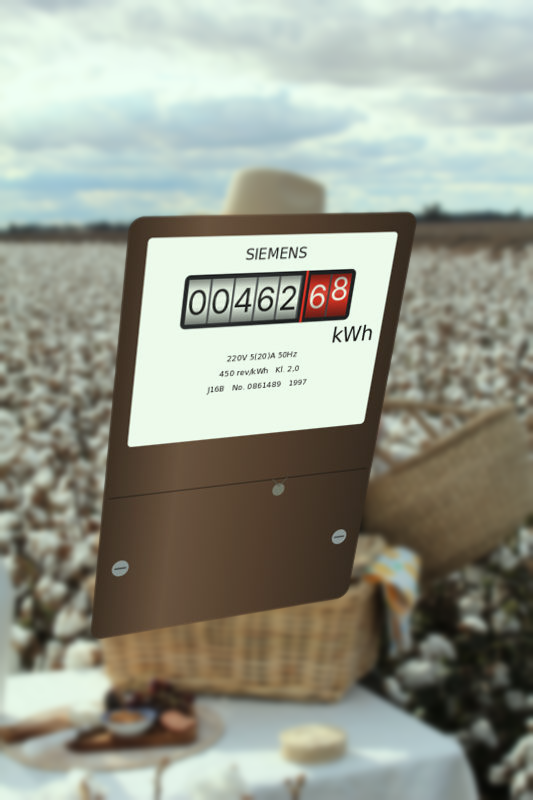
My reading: 462.68 kWh
